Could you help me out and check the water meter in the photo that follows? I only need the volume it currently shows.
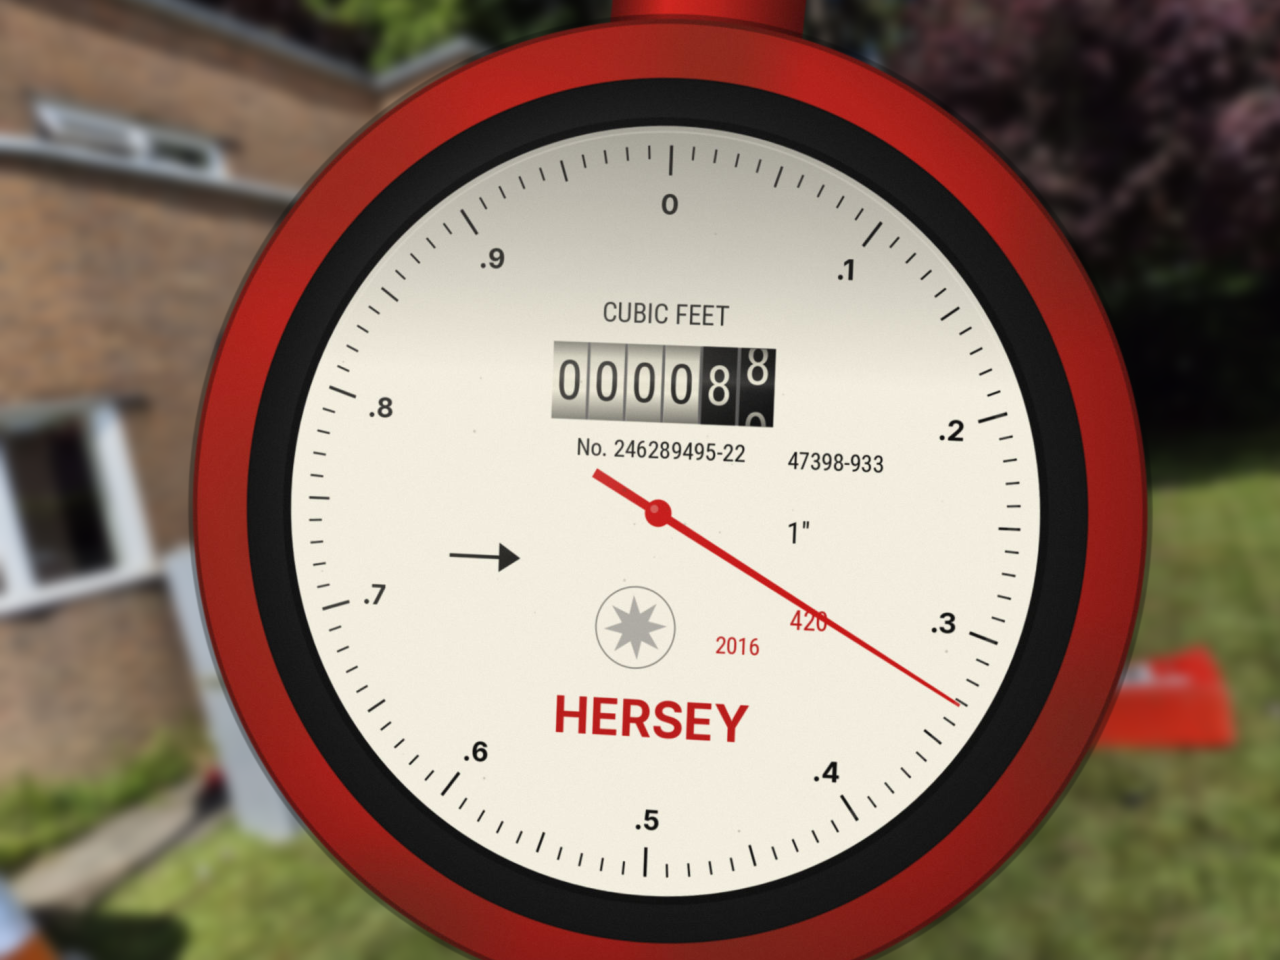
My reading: 88.33 ft³
